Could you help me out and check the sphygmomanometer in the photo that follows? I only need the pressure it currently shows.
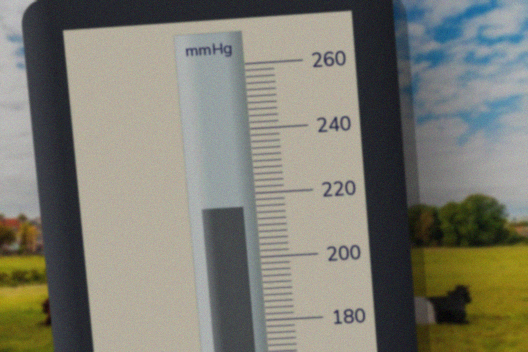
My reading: 216 mmHg
